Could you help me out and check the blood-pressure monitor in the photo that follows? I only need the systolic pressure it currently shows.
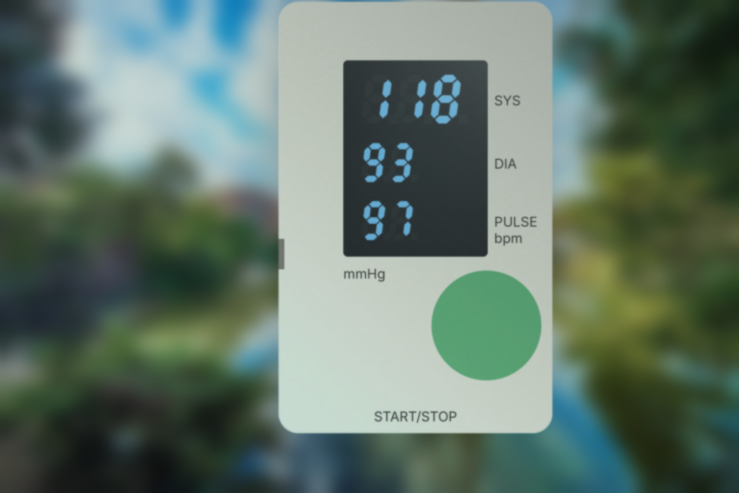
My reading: 118 mmHg
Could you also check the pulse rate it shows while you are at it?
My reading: 97 bpm
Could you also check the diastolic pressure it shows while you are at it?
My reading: 93 mmHg
